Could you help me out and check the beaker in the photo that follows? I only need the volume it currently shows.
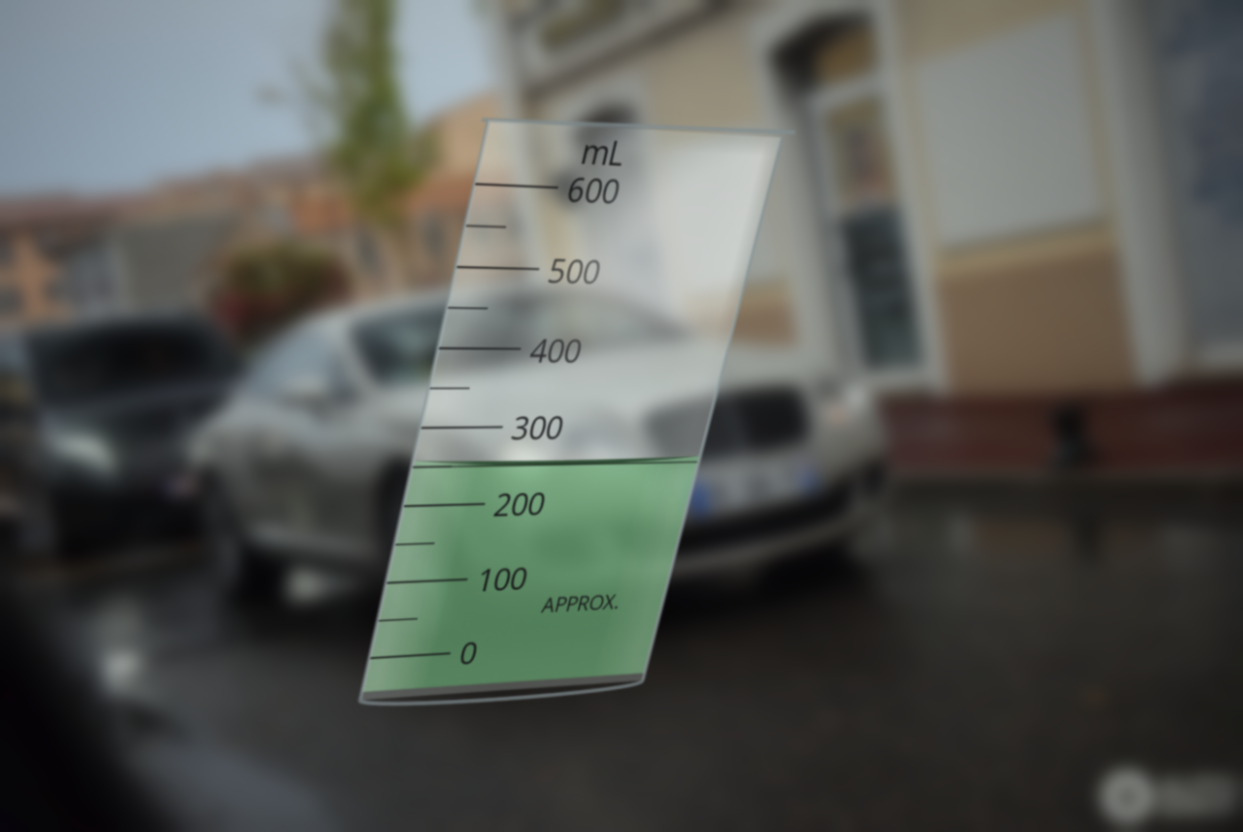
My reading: 250 mL
